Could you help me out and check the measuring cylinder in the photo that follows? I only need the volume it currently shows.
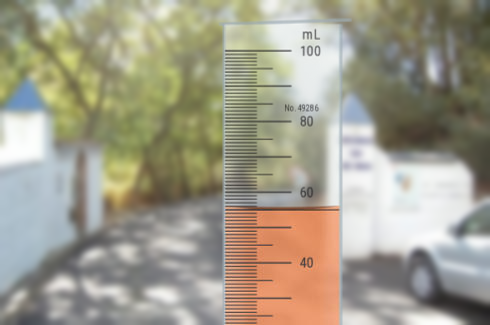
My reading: 55 mL
